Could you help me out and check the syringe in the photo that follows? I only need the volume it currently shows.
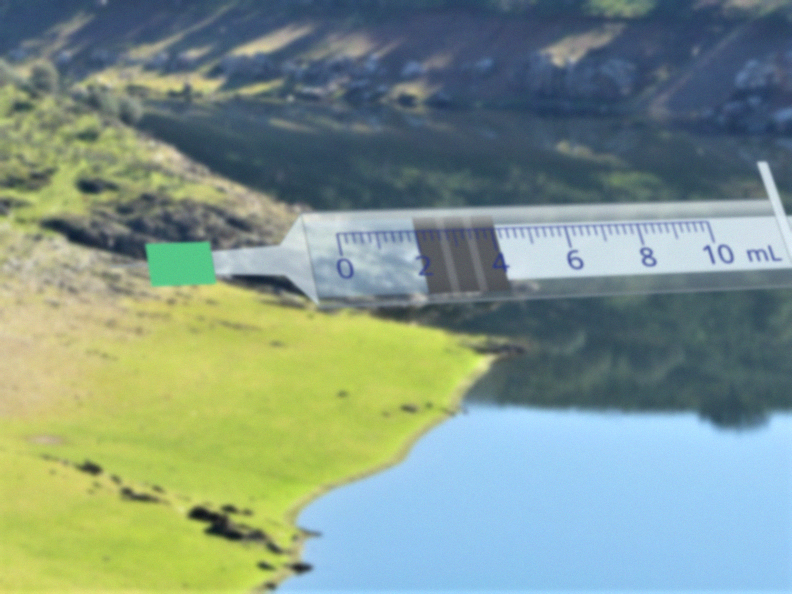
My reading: 2 mL
